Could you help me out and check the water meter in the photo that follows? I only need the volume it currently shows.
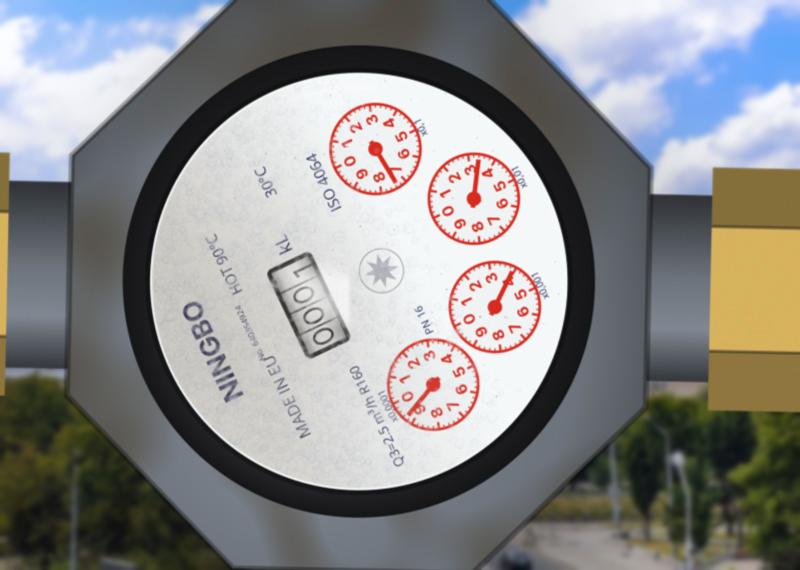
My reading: 0.7339 kL
